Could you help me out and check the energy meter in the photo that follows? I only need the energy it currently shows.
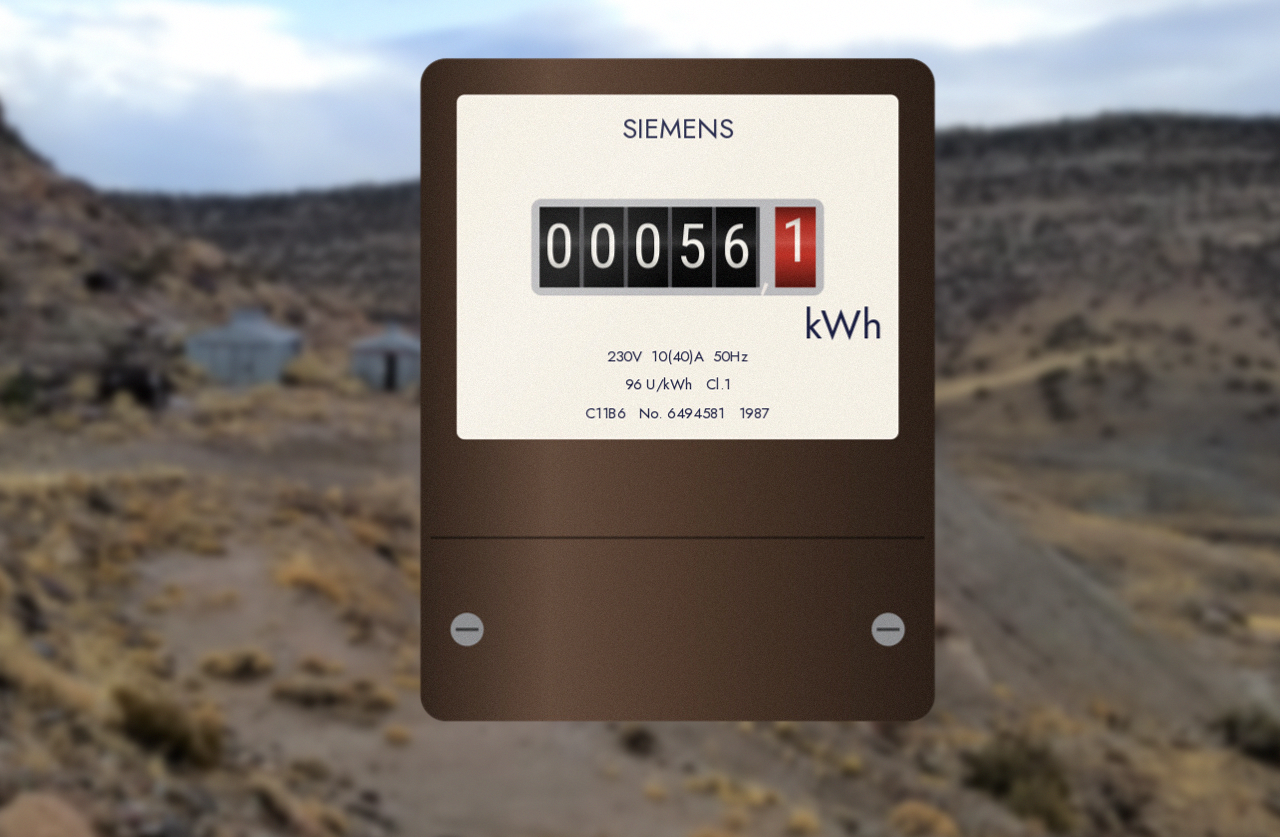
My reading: 56.1 kWh
